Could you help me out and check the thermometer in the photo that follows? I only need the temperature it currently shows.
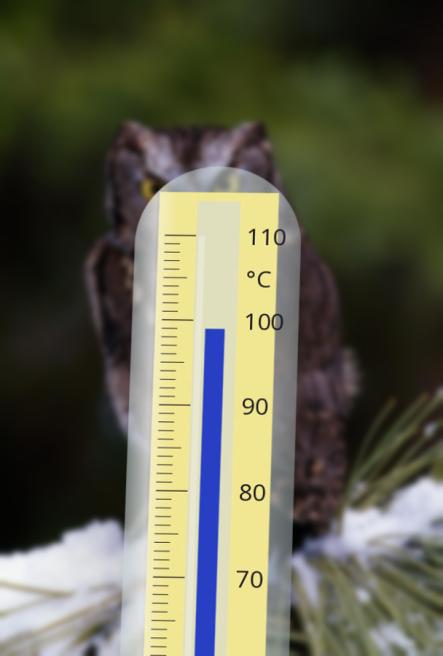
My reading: 99 °C
